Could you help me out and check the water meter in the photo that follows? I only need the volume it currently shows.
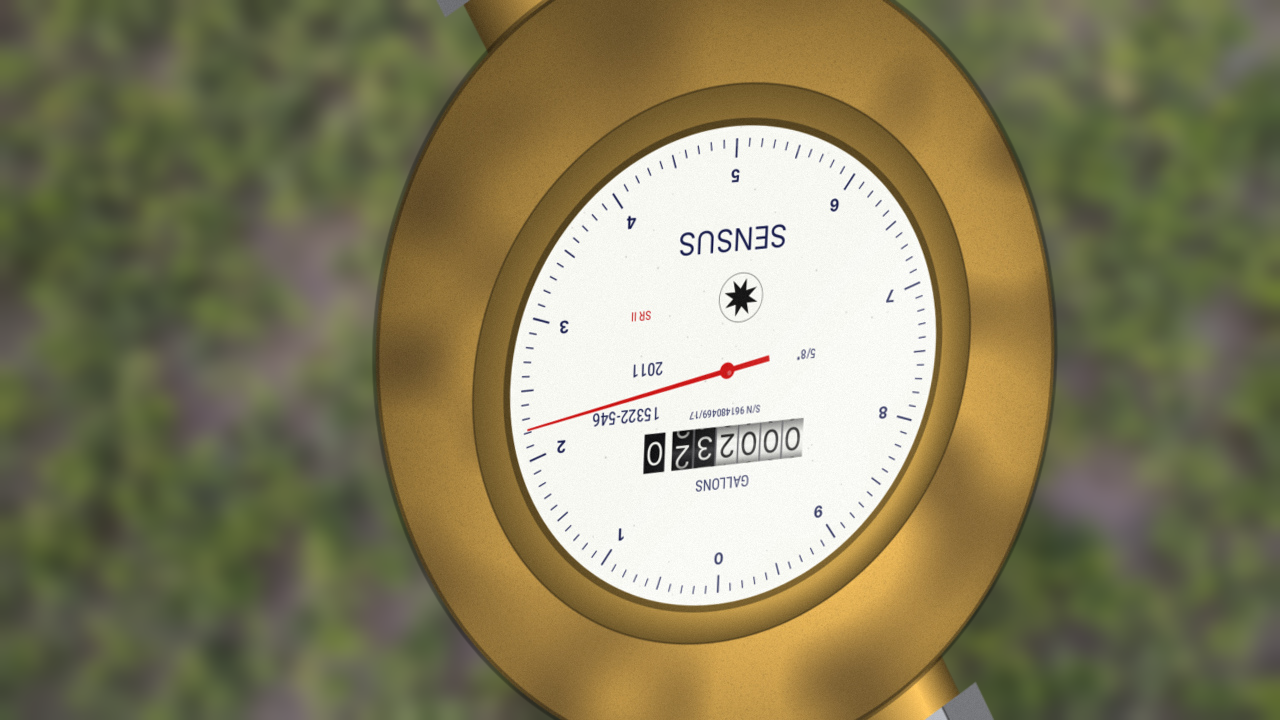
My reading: 2322.2 gal
